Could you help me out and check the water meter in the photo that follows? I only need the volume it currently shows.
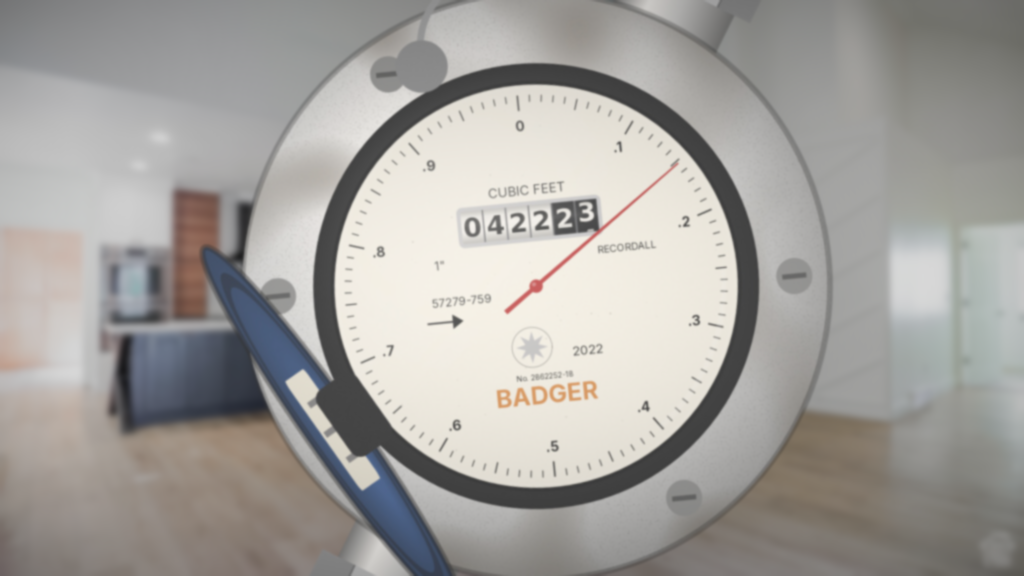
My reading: 42223.15 ft³
